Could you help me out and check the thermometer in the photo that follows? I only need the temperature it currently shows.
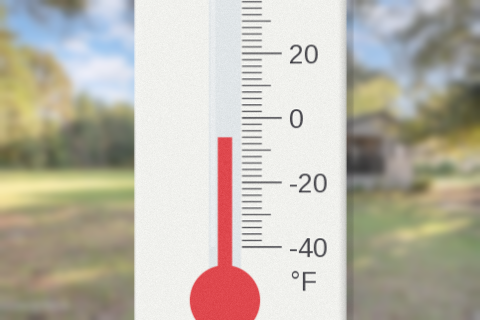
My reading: -6 °F
